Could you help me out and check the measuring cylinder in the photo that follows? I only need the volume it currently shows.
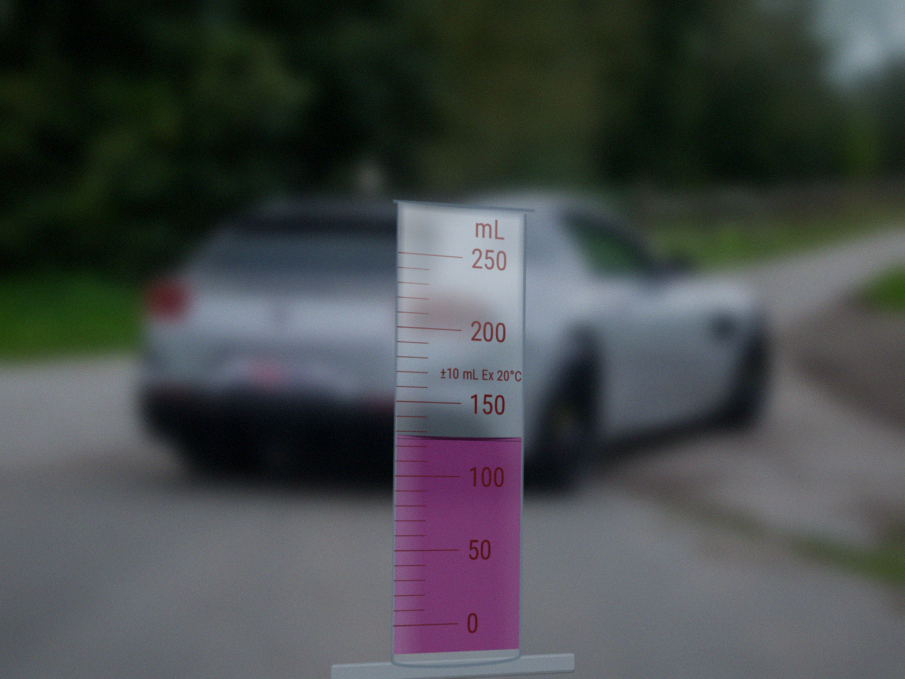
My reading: 125 mL
